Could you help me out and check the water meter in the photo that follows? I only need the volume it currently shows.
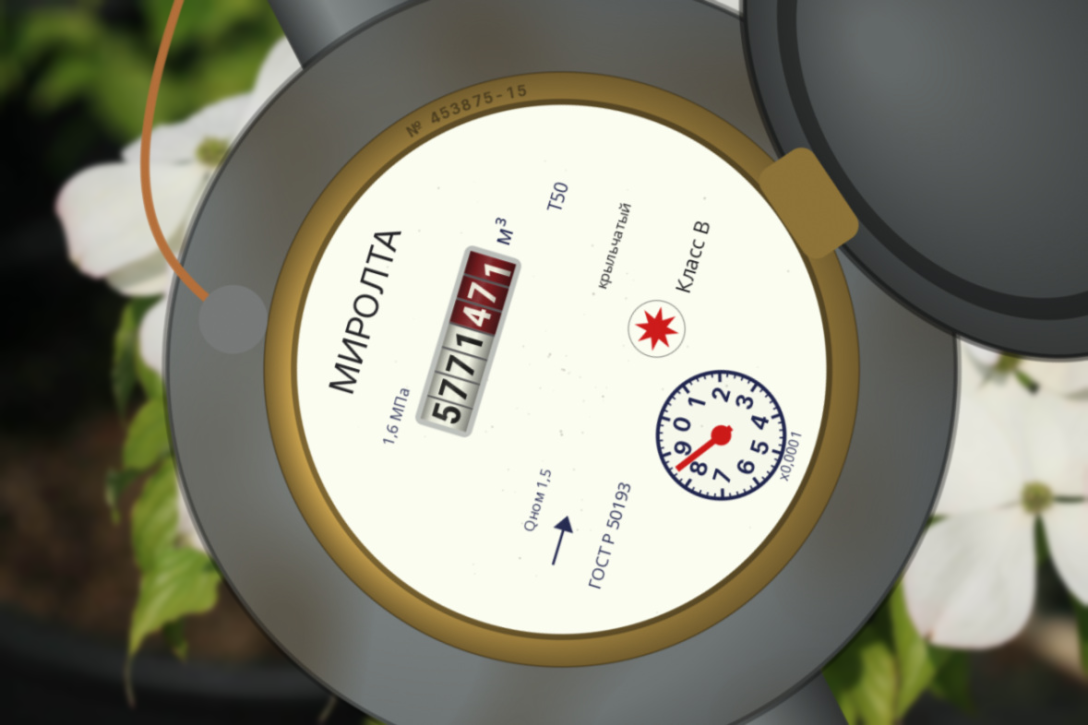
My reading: 5771.4708 m³
